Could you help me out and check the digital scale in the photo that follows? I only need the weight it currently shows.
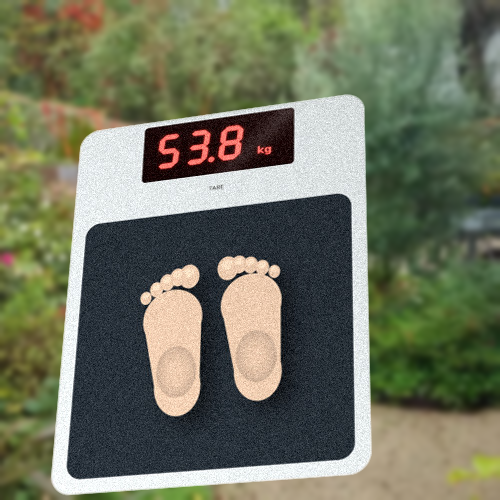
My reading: 53.8 kg
